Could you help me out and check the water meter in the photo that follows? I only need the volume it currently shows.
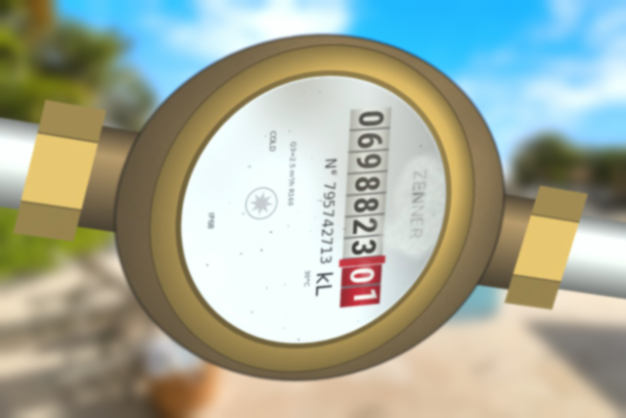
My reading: 698823.01 kL
